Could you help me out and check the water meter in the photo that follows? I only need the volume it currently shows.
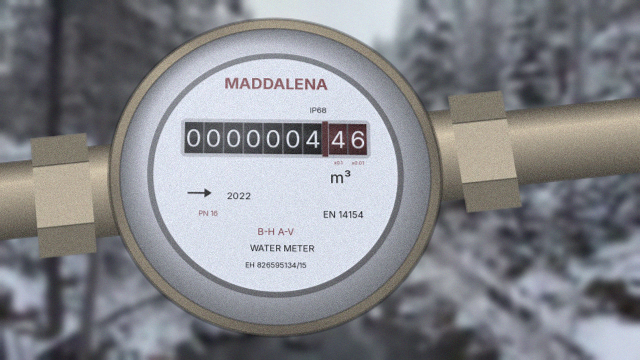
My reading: 4.46 m³
